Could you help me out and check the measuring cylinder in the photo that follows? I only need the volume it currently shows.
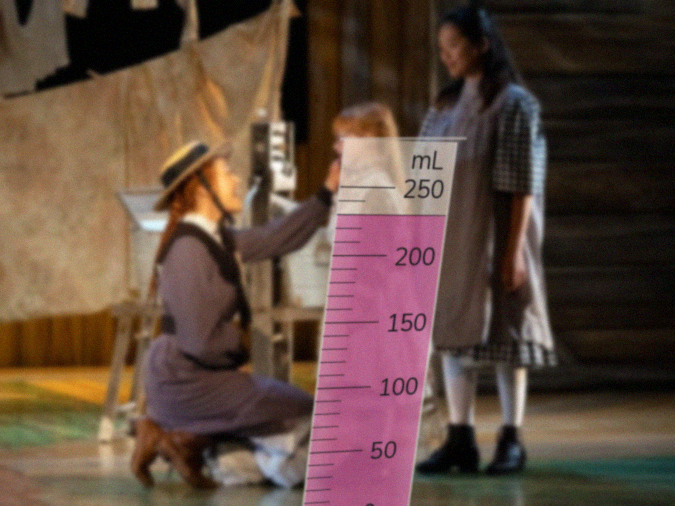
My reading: 230 mL
